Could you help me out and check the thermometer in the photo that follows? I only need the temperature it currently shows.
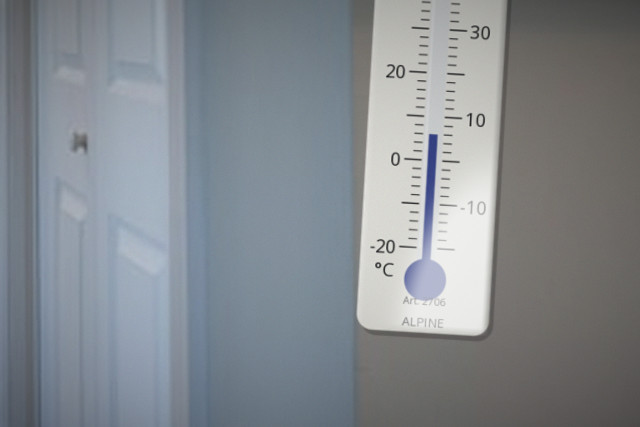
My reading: 6 °C
